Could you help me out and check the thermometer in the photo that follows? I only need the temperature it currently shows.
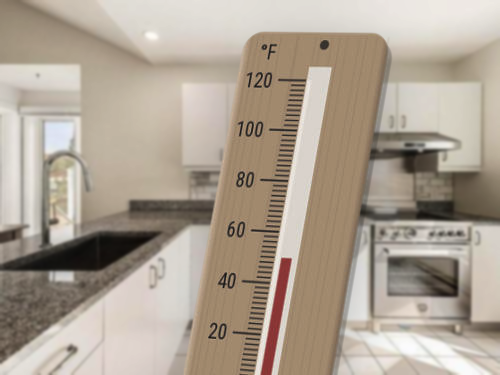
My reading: 50 °F
